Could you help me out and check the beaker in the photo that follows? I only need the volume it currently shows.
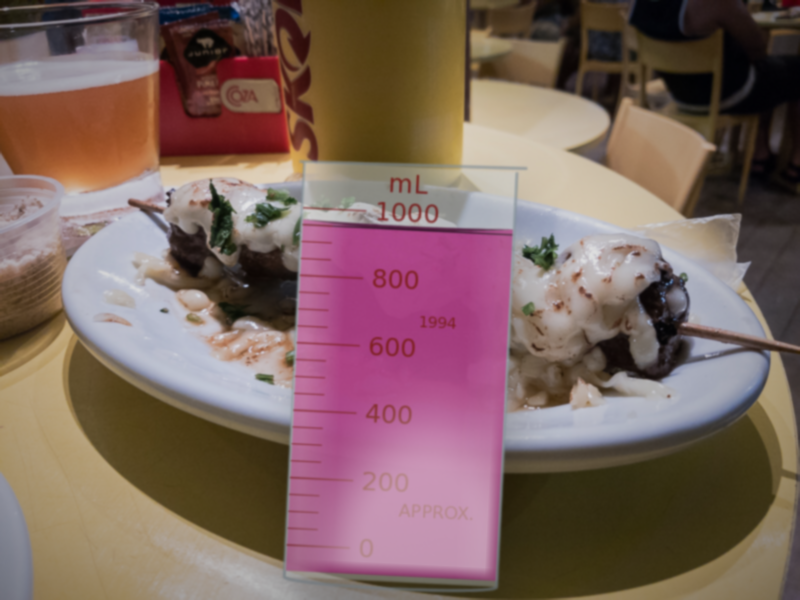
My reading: 950 mL
